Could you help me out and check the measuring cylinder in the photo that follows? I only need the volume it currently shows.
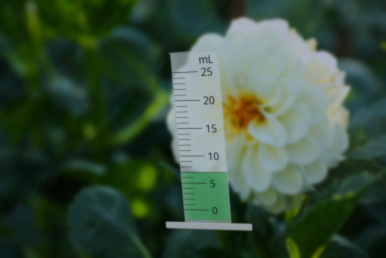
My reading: 7 mL
